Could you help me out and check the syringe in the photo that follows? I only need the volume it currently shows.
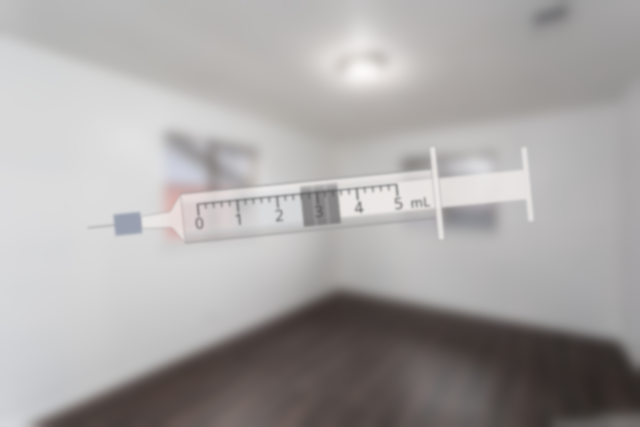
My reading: 2.6 mL
